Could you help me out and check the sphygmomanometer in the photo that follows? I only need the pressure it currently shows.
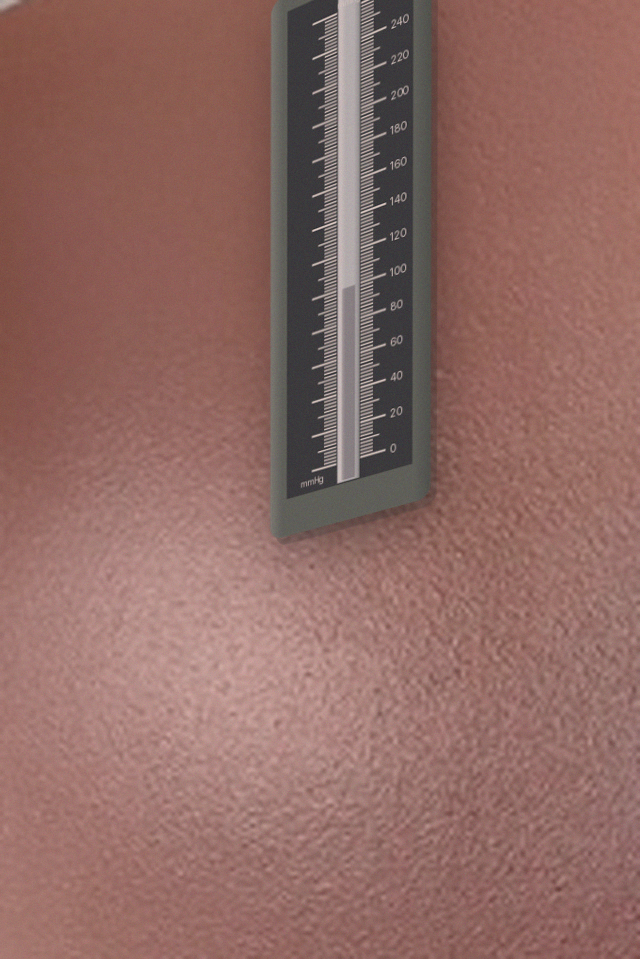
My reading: 100 mmHg
